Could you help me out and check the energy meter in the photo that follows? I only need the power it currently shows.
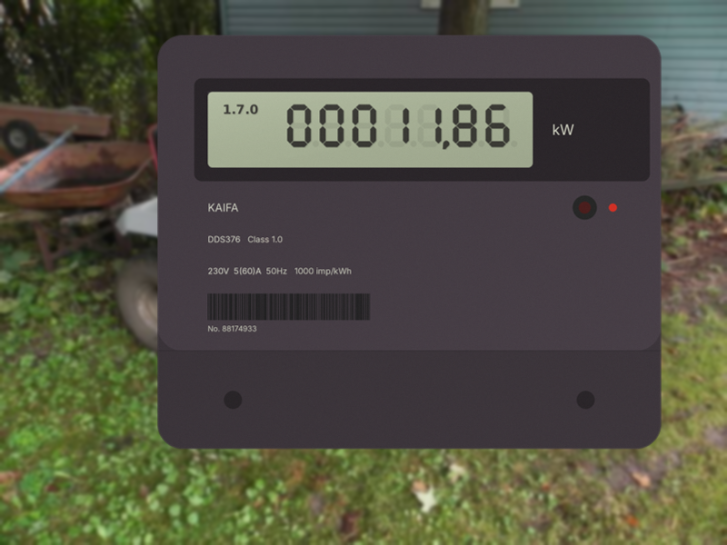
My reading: 11.86 kW
